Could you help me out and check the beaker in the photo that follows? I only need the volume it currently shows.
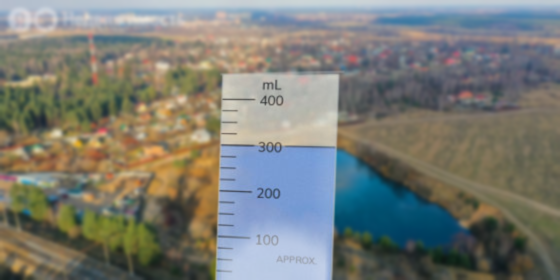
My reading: 300 mL
